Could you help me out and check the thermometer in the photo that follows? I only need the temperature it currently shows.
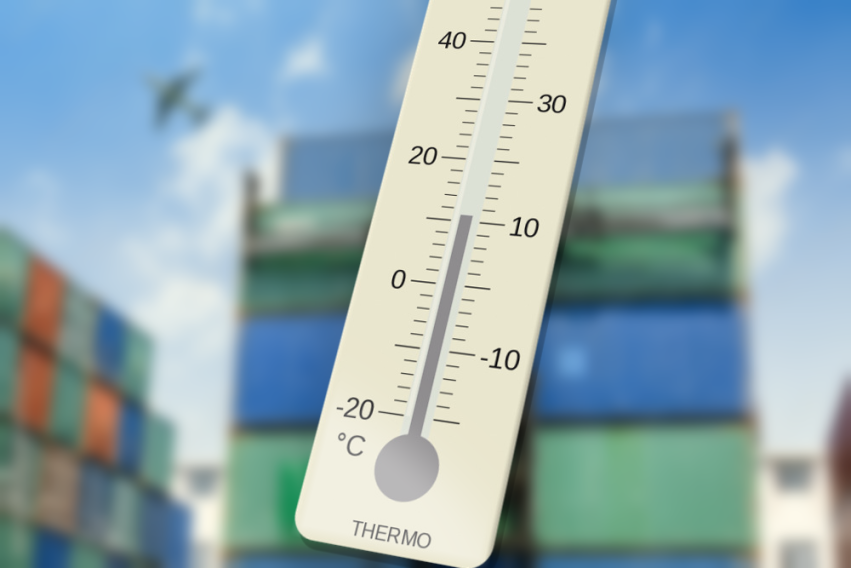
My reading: 11 °C
